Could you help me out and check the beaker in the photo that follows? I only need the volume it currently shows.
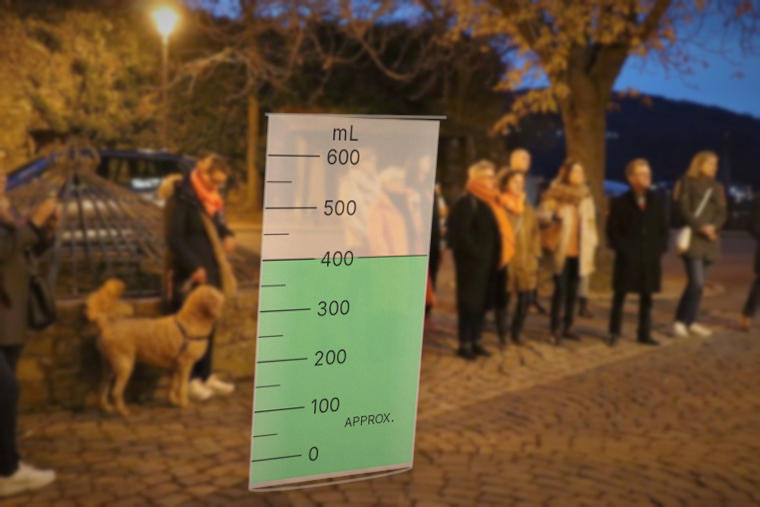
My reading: 400 mL
